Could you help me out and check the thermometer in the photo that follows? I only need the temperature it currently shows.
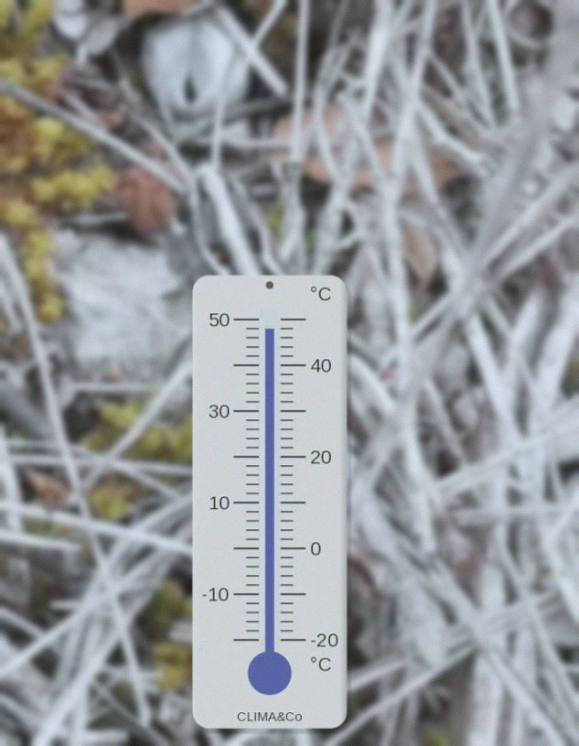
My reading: 48 °C
